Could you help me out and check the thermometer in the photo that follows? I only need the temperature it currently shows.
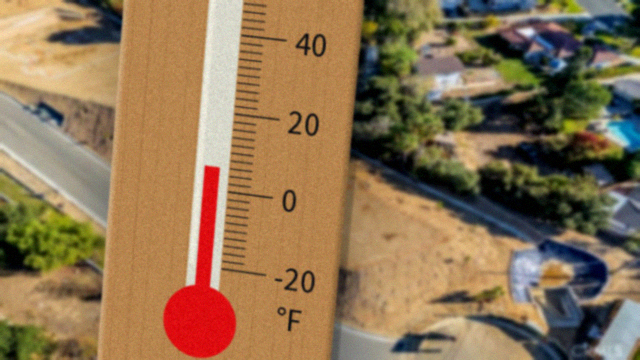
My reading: 6 °F
